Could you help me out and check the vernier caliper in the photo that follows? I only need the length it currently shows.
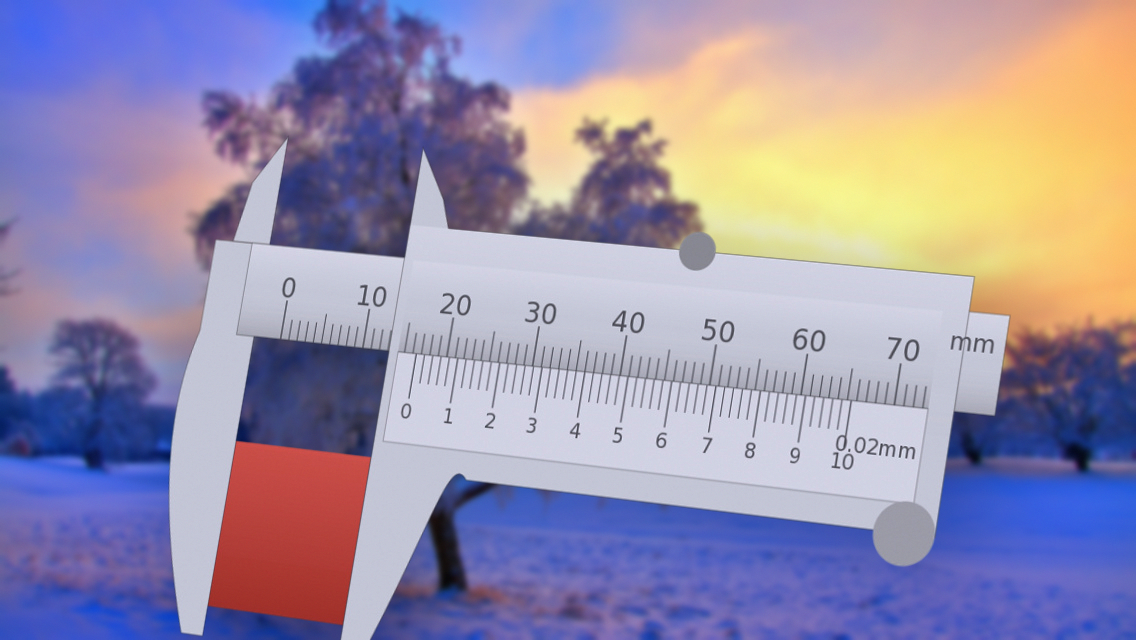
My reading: 16.4 mm
